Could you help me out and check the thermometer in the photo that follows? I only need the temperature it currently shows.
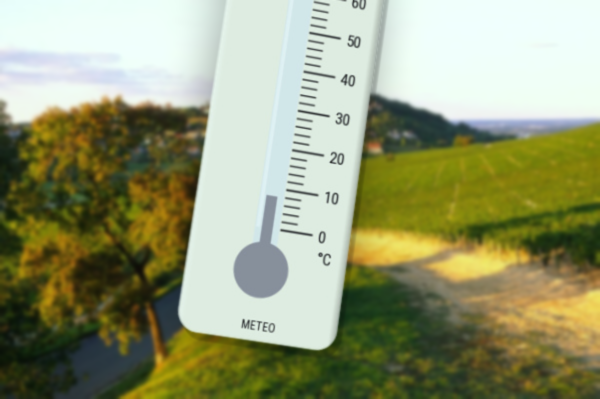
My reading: 8 °C
